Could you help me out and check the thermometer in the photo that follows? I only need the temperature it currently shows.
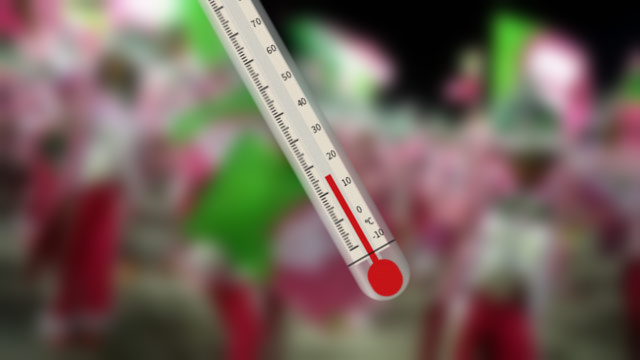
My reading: 15 °C
